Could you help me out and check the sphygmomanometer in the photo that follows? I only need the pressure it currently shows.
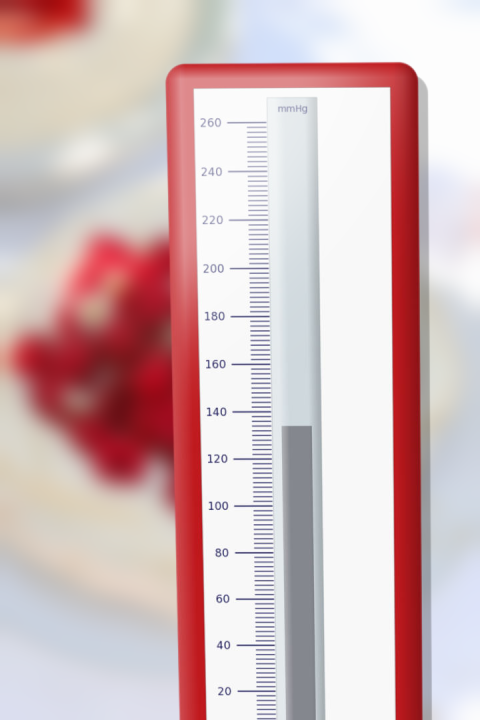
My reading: 134 mmHg
